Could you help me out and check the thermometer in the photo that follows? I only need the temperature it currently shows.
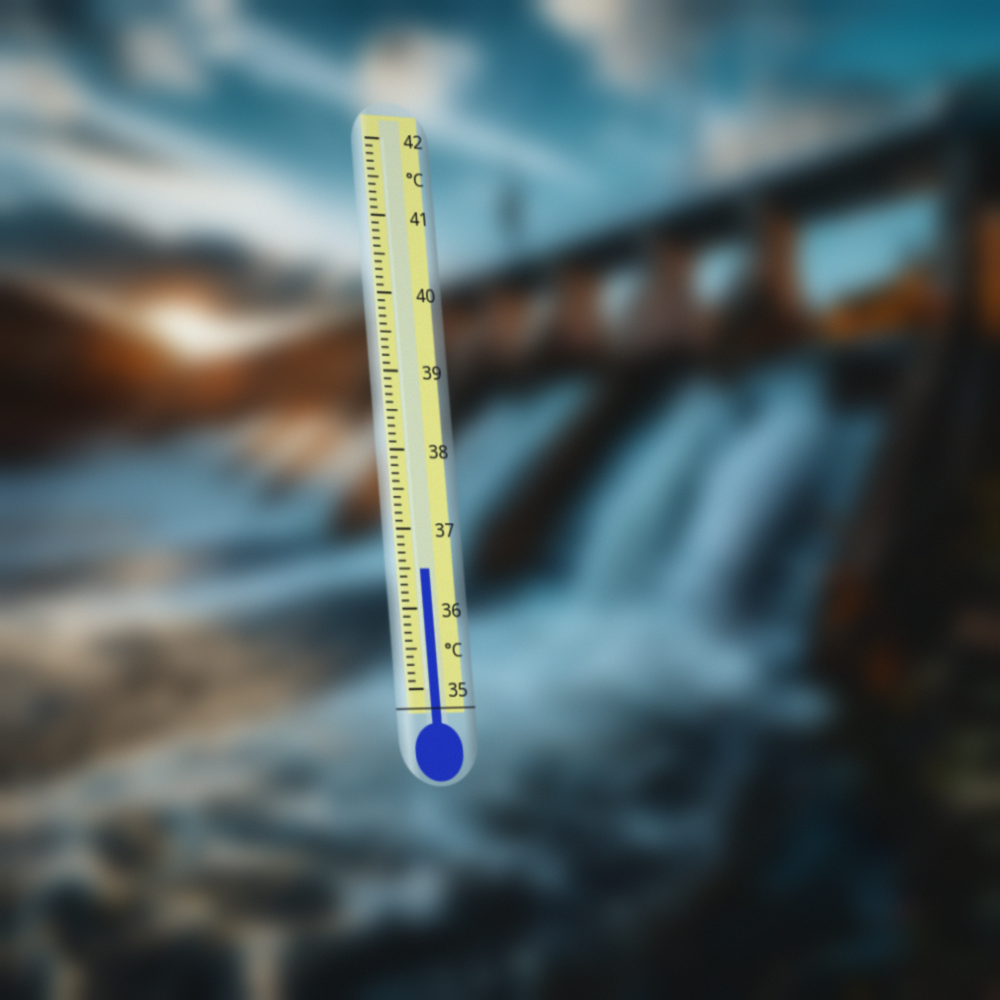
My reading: 36.5 °C
